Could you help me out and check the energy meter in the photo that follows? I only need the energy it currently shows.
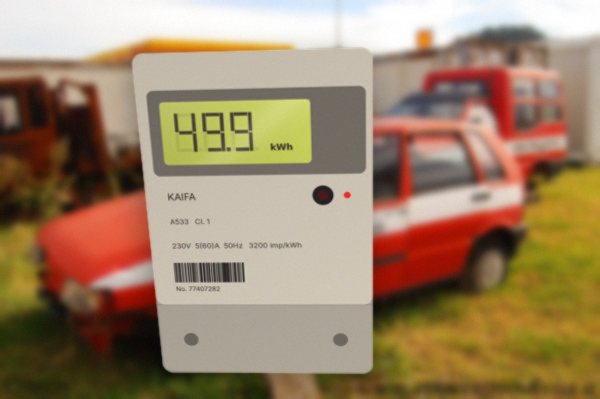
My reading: 49.9 kWh
